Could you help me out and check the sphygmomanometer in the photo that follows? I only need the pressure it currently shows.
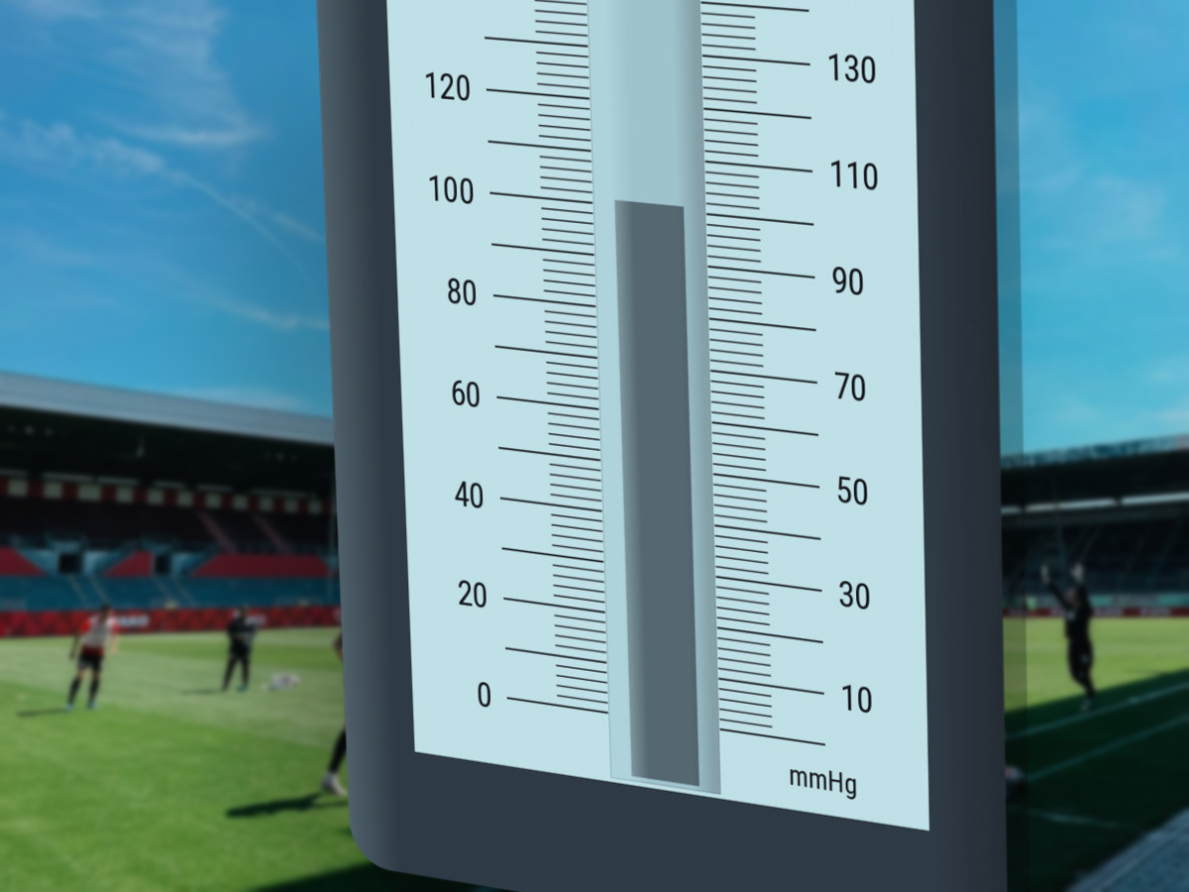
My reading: 101 mmHg
